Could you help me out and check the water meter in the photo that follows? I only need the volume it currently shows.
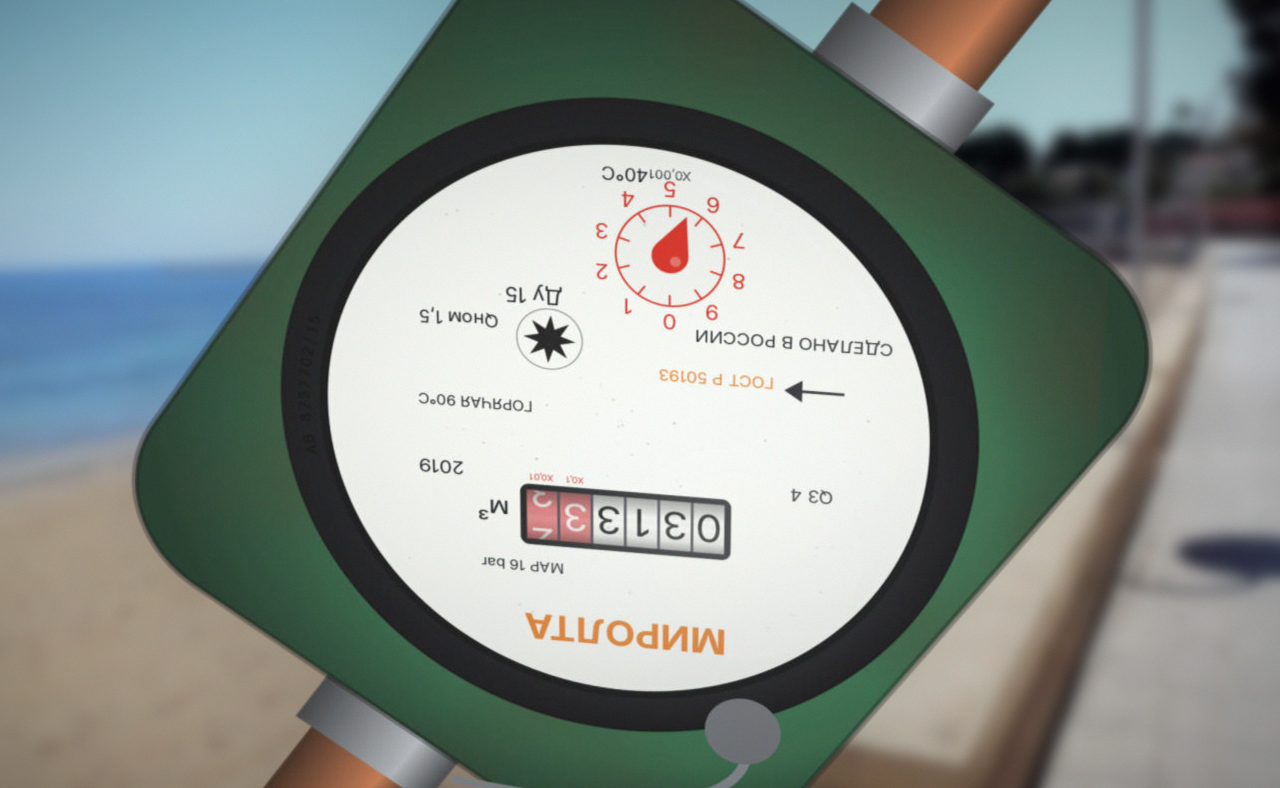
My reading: 313.325 m³
